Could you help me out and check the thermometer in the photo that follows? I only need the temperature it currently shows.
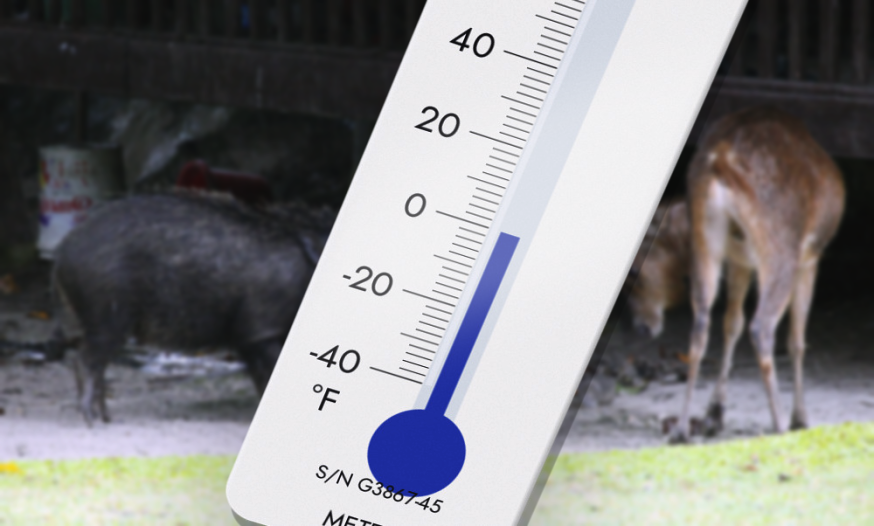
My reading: 0 °F
